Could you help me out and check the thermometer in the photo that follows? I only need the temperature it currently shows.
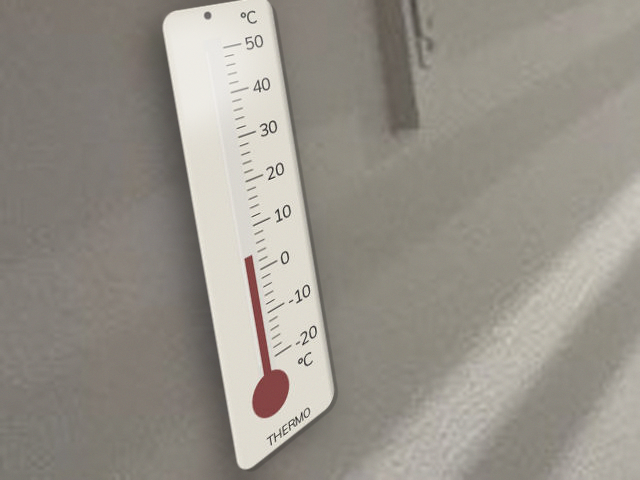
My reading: 4 °C
